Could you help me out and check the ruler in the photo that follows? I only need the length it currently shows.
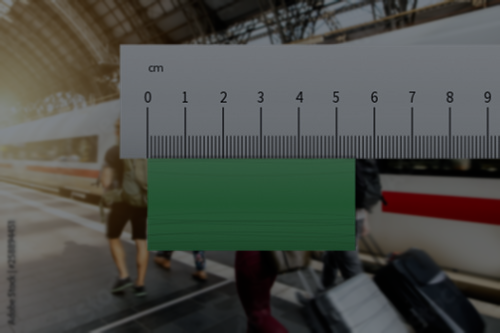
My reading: 5.5 cm
